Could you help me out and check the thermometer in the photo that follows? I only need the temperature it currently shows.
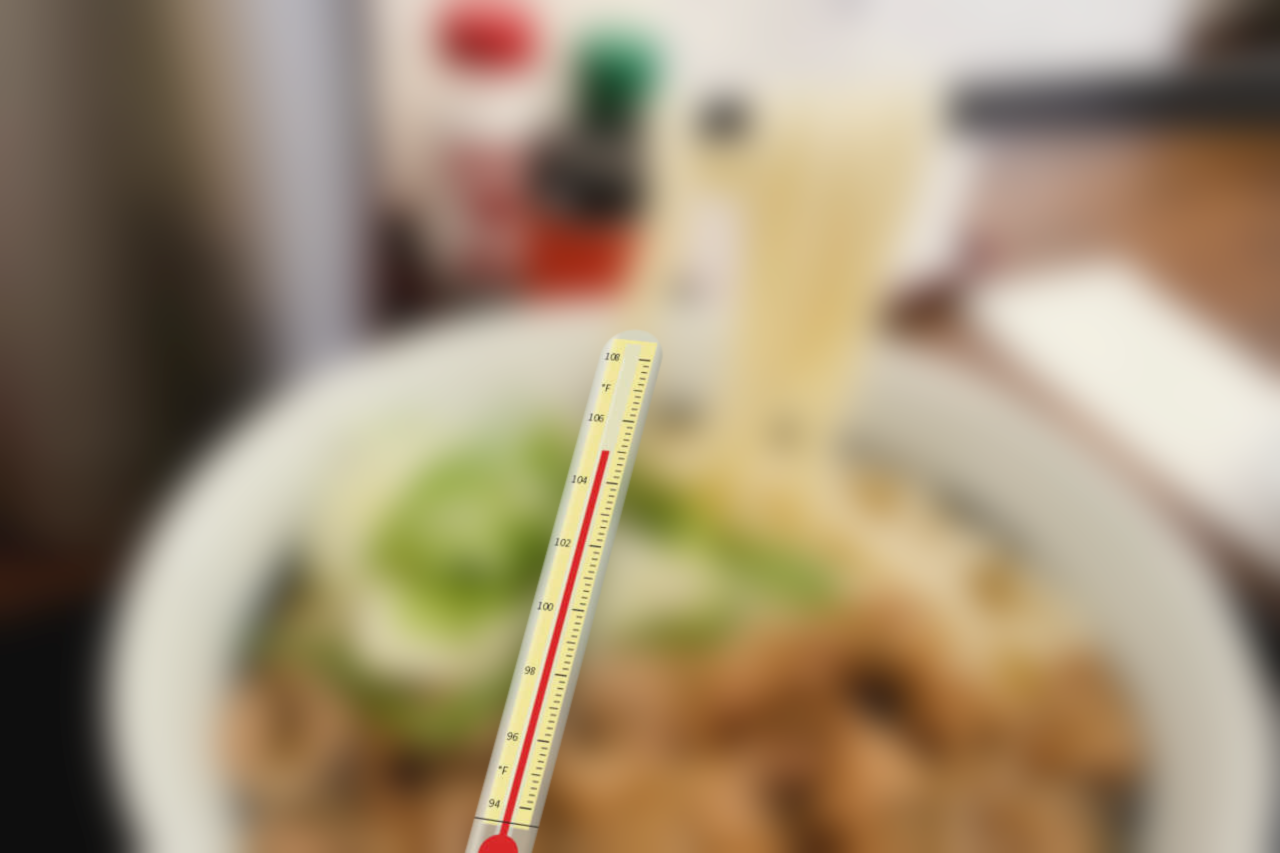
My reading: 105 °F
